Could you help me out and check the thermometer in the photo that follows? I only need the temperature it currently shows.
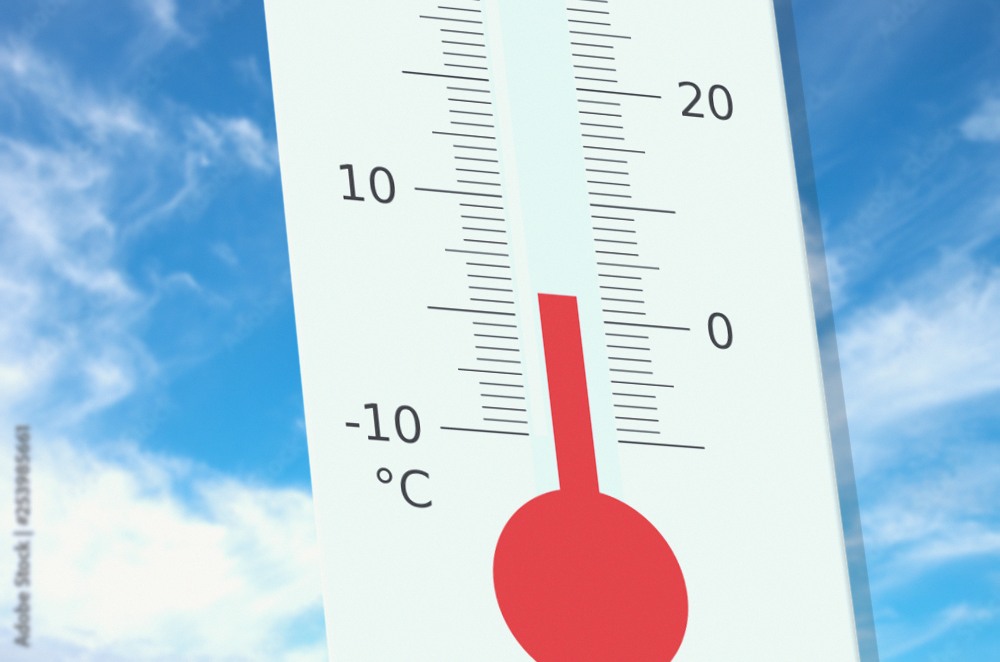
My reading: 2 °C
